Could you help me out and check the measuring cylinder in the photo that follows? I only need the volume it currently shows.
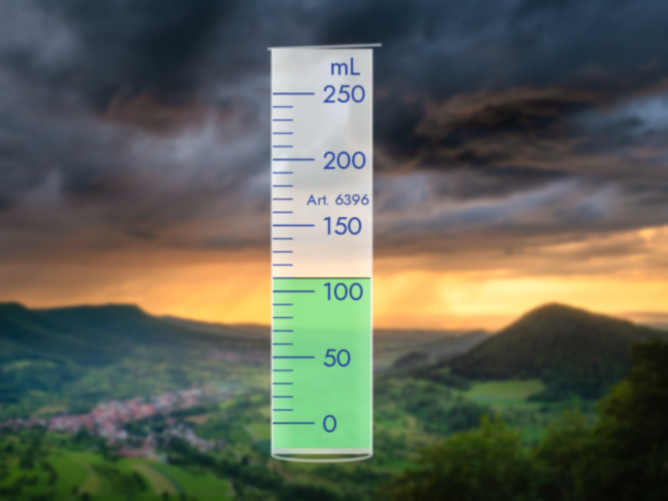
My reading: 110 mL
